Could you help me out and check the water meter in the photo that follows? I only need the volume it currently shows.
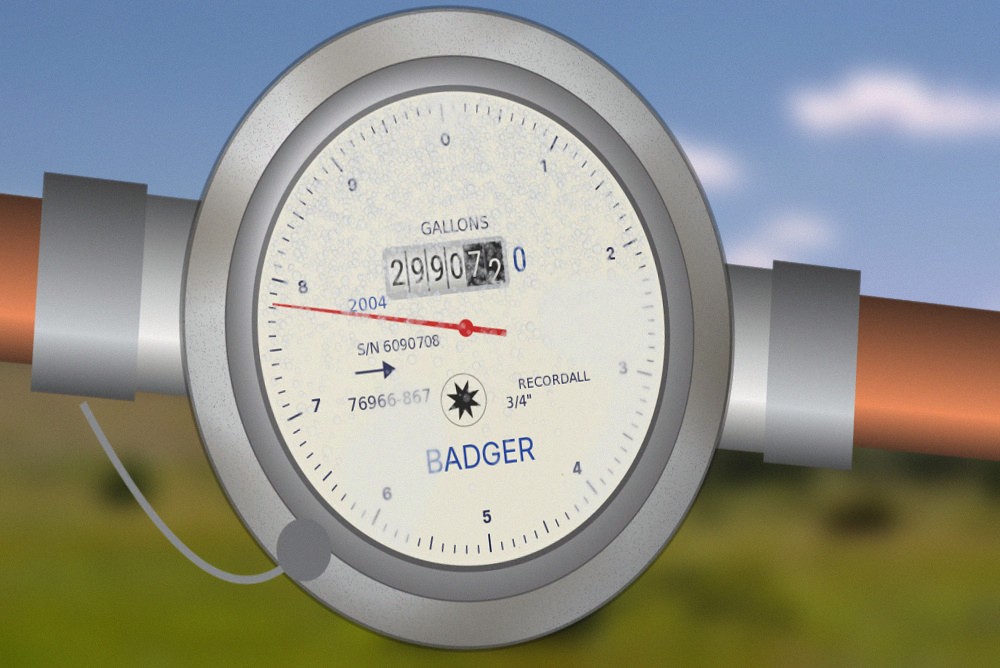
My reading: 2990717.8 gal
